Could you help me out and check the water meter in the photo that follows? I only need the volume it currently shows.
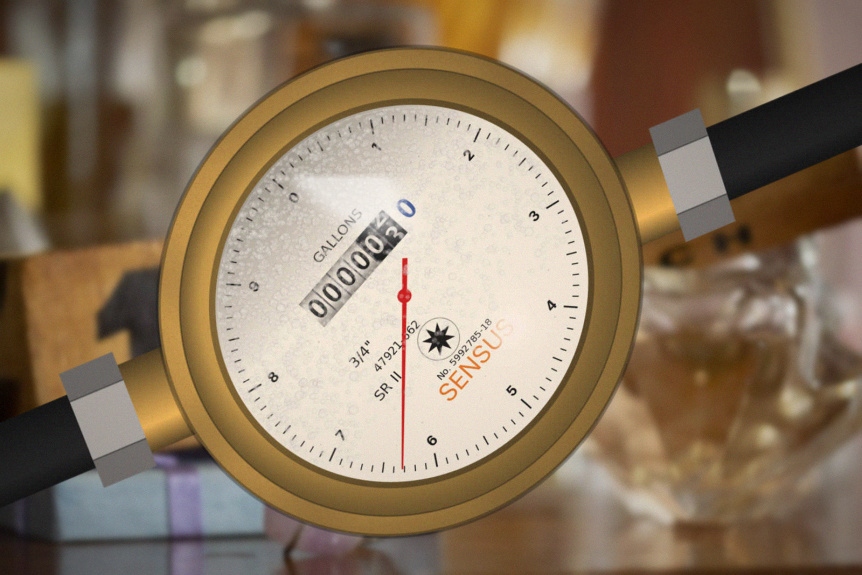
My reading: 26.3 gal
